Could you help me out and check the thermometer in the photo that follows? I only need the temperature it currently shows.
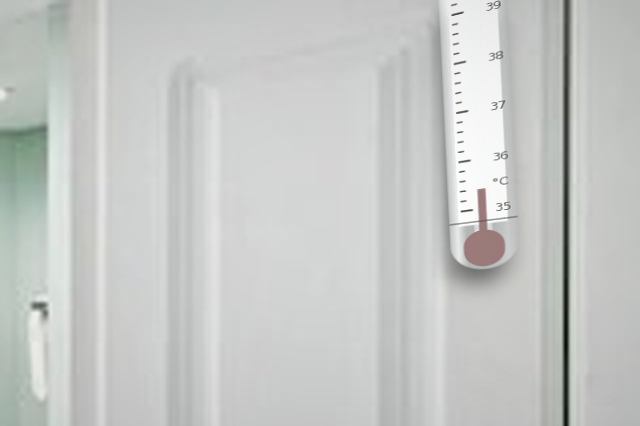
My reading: 35.4 °C
